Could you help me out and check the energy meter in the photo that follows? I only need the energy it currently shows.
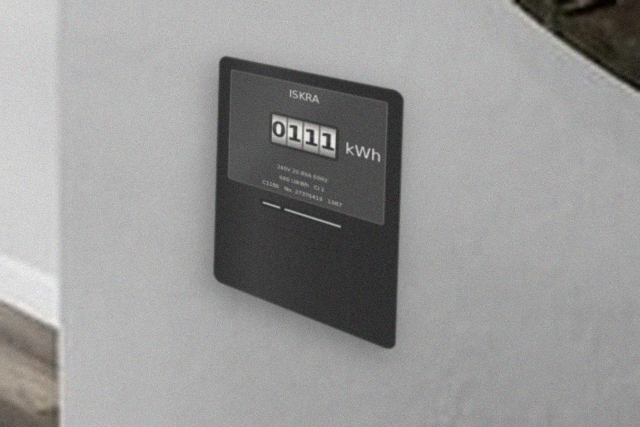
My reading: 111 kWh
